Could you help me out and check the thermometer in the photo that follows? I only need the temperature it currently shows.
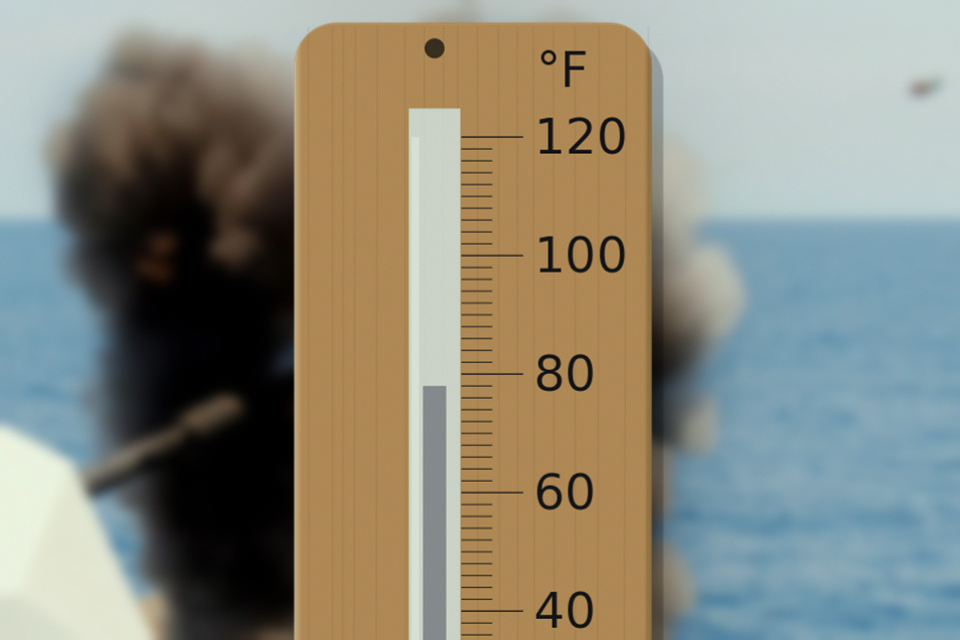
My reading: 78 °F
